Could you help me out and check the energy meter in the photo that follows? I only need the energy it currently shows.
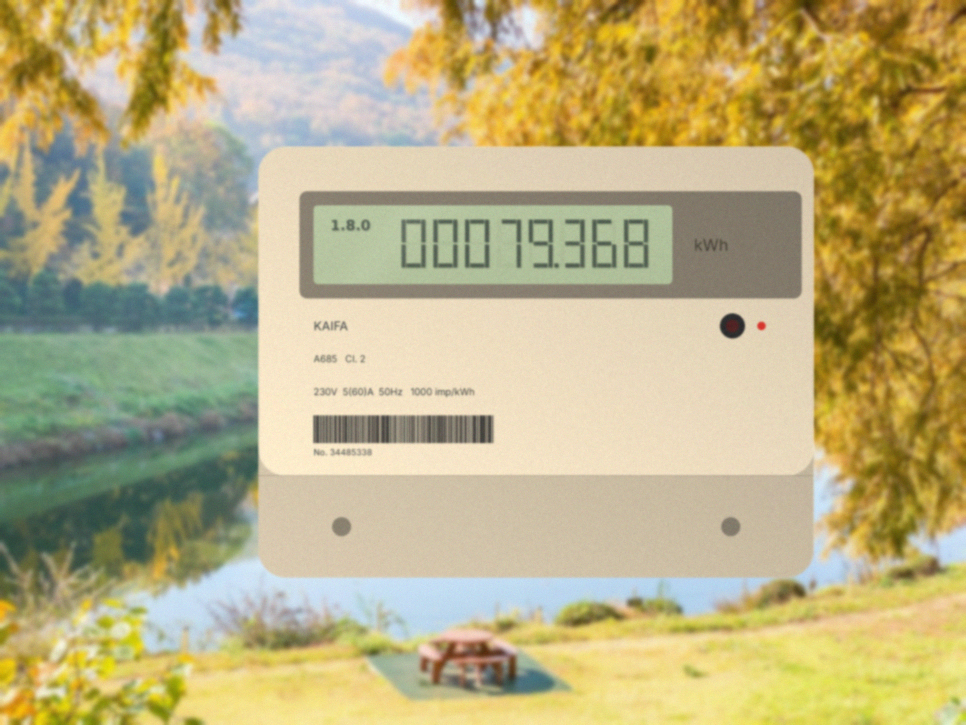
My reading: 79.368 kWh
